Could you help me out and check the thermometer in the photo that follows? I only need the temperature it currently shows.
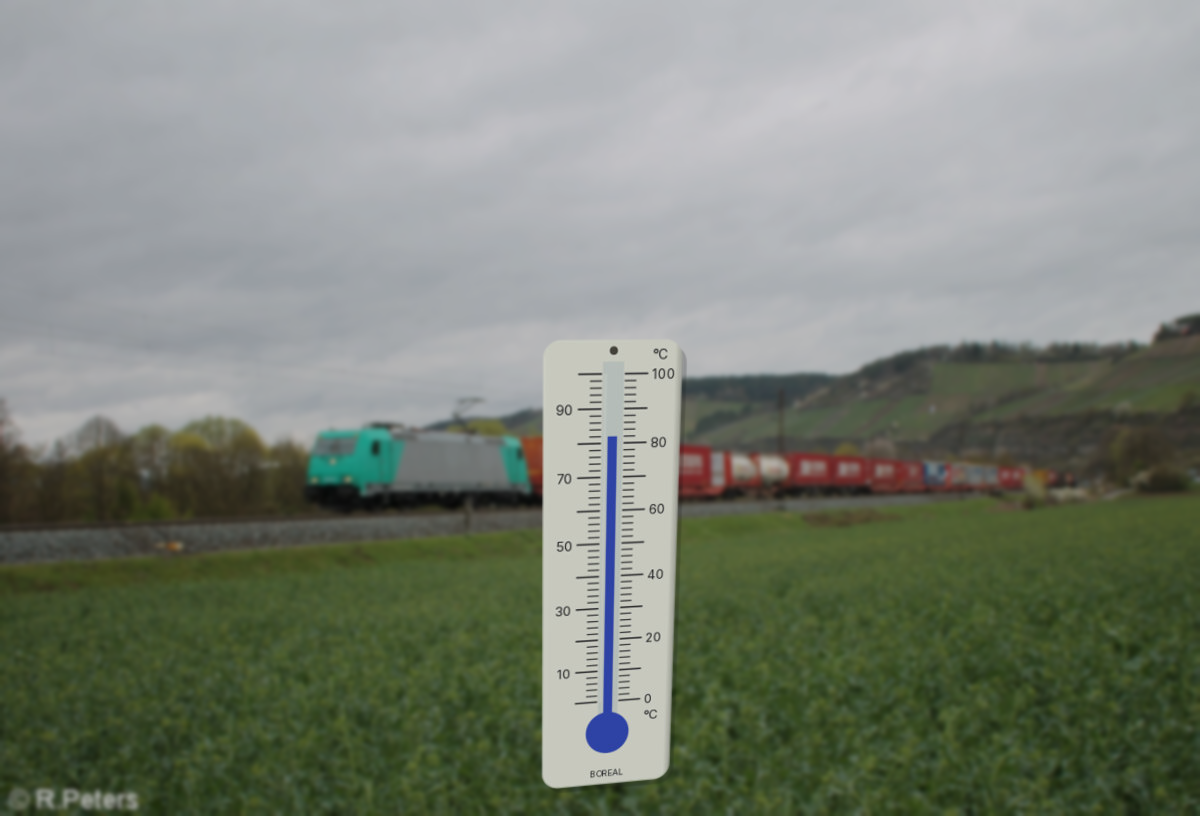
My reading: 82 °C
